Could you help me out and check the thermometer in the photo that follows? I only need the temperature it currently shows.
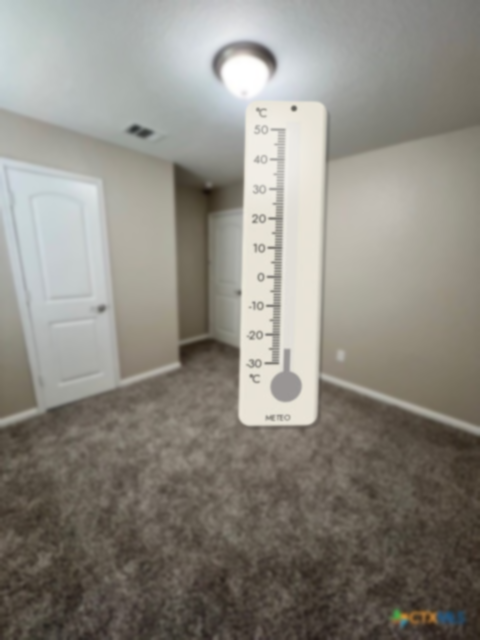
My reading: -25 °C
